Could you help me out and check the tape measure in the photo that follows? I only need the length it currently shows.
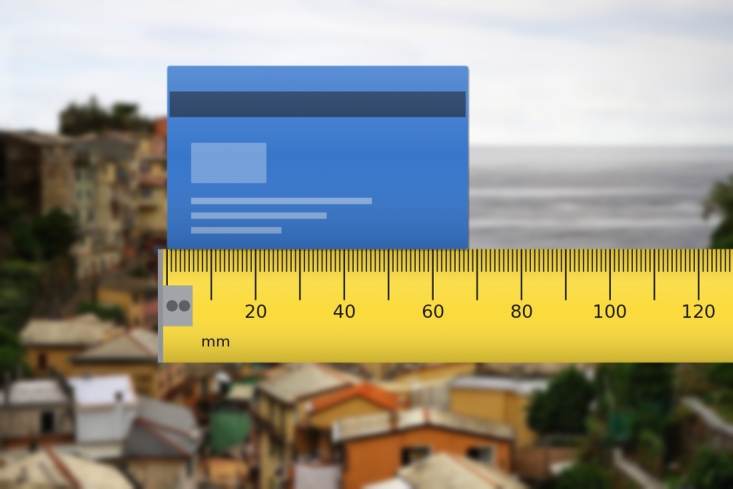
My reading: 68 mm
